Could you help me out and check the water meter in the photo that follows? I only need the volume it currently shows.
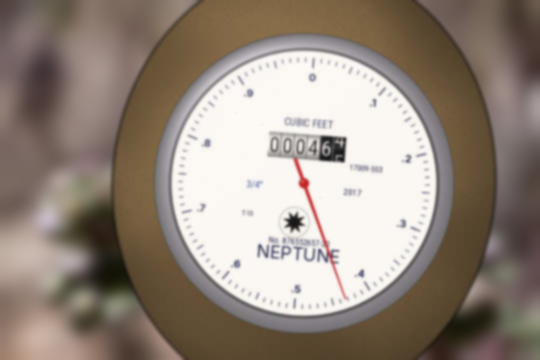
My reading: 464.43 ft³
